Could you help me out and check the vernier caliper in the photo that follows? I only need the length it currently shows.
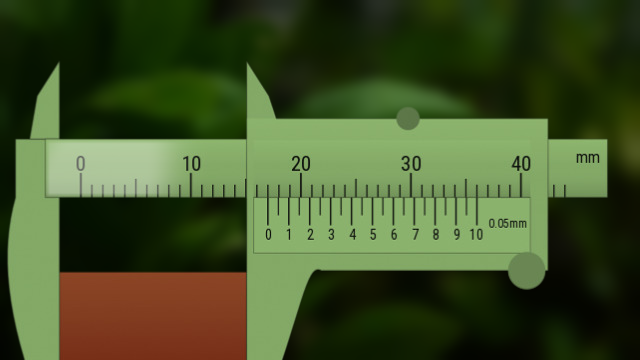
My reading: 17.0 mm
